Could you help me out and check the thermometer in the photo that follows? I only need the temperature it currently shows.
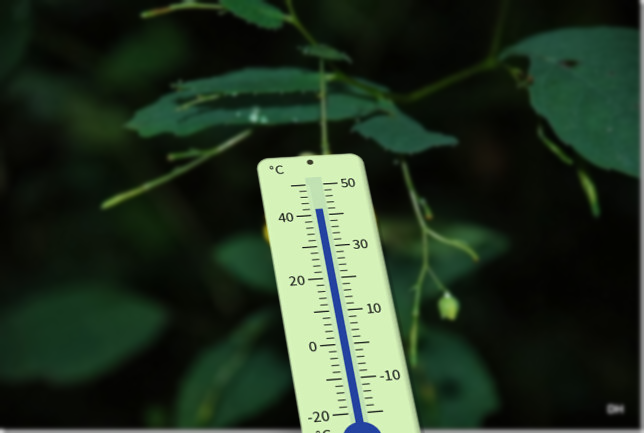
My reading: 42 °C
